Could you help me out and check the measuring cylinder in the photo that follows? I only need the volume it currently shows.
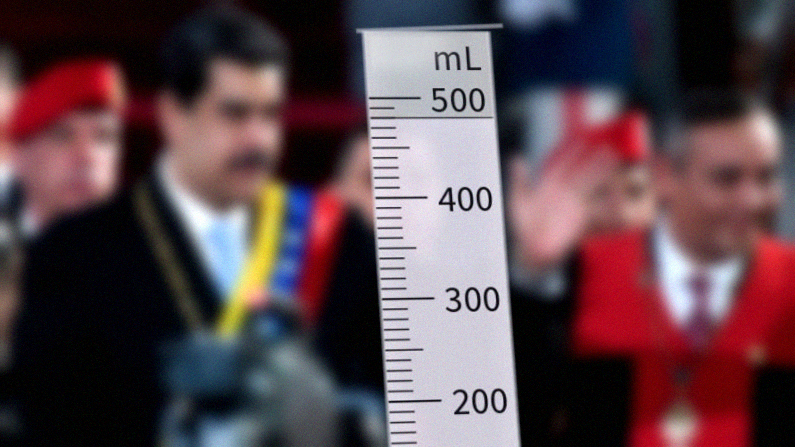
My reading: 480 mL
